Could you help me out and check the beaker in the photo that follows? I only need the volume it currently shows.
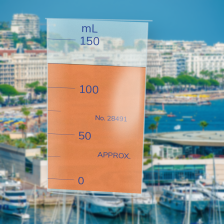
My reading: 125 mL
